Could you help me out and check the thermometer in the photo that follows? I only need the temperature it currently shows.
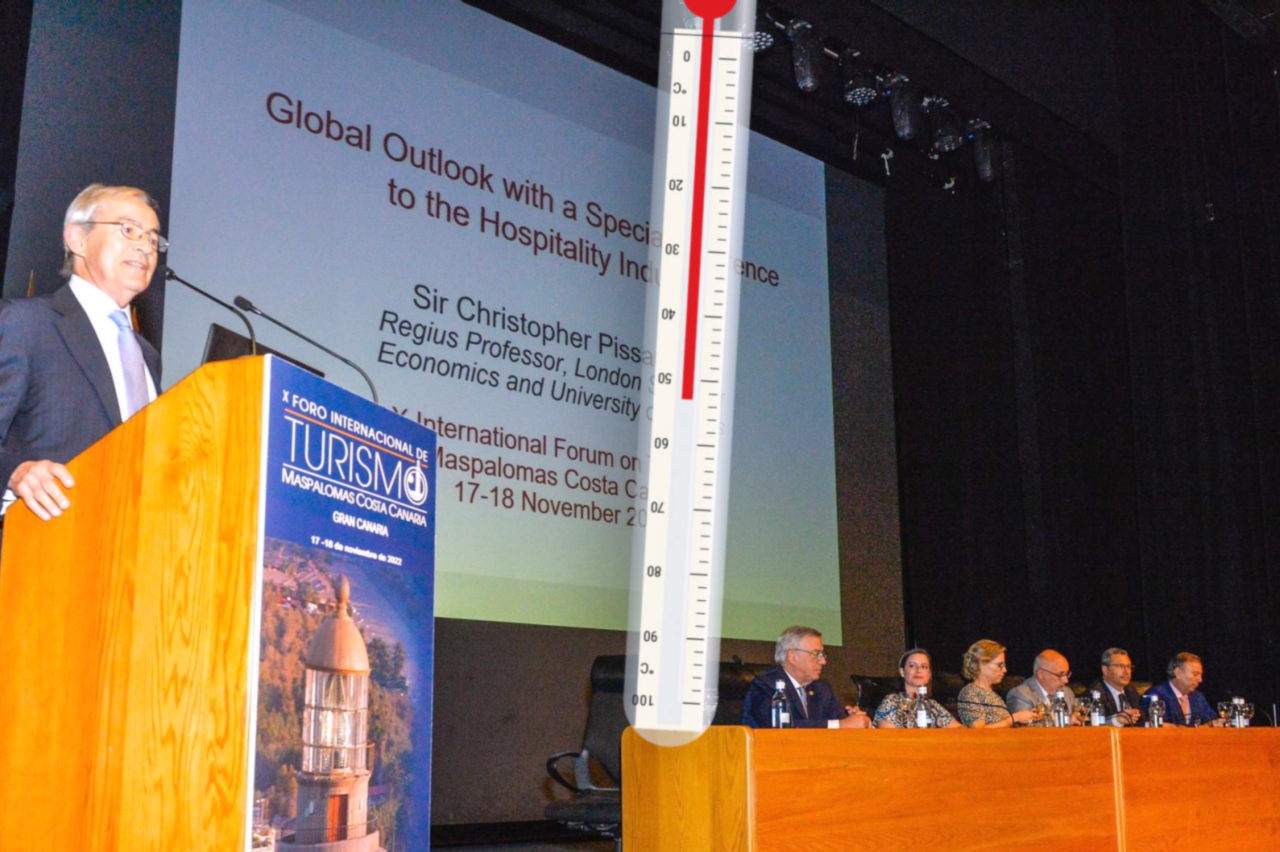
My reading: 53 °C
